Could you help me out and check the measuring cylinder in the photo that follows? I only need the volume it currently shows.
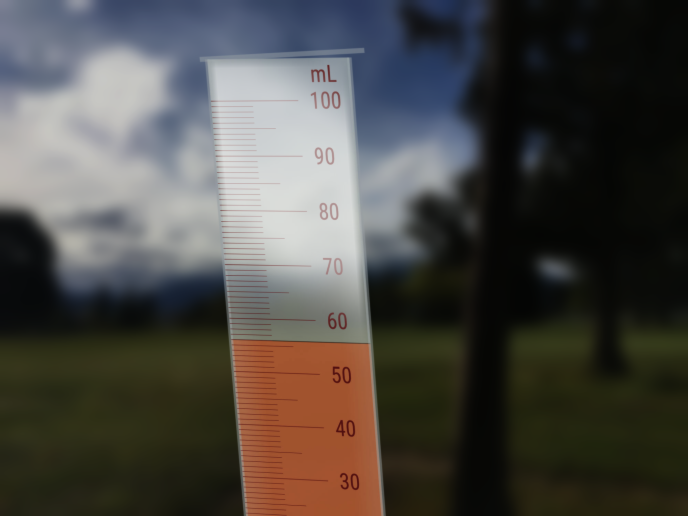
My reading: 56 mL
